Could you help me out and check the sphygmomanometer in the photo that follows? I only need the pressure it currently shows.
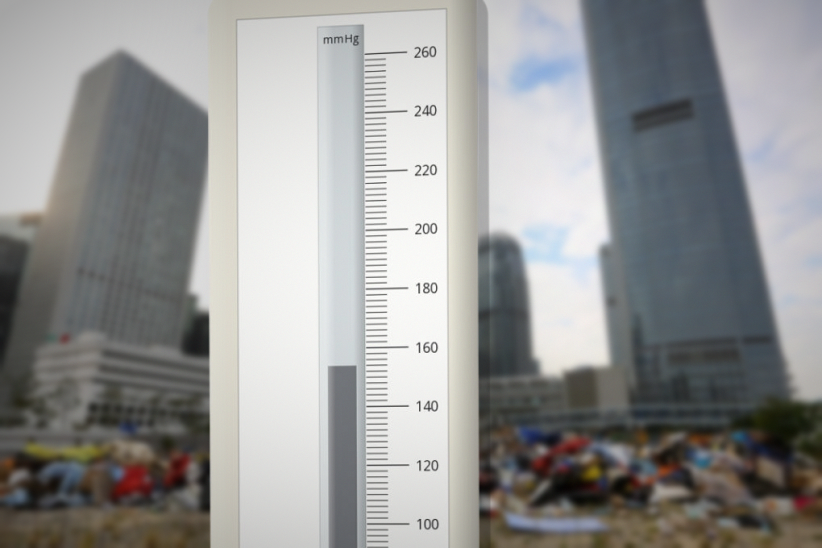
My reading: 154 mmHg
